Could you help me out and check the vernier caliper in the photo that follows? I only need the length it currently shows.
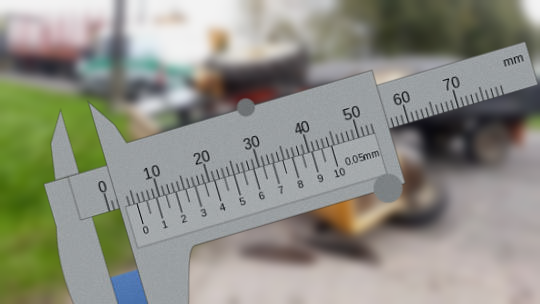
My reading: 5.5 mm
